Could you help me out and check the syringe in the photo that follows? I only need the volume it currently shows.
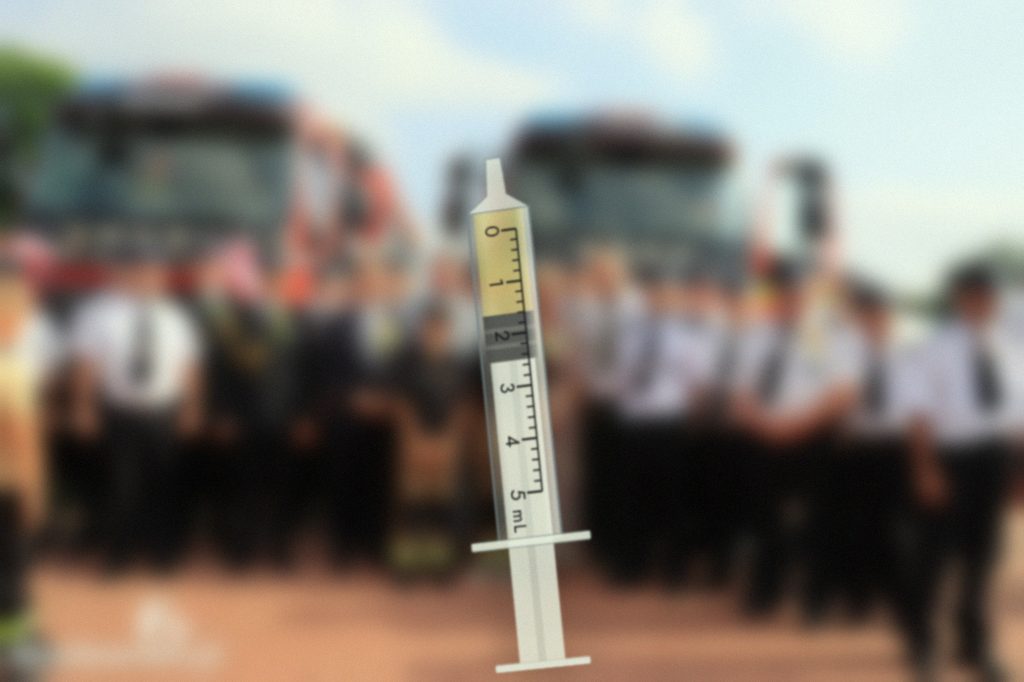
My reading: 1.6 mL
